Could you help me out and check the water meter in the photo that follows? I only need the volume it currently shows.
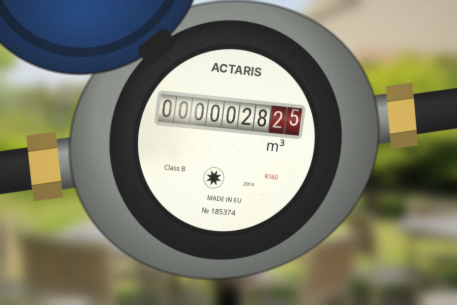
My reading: 28.25 m³
